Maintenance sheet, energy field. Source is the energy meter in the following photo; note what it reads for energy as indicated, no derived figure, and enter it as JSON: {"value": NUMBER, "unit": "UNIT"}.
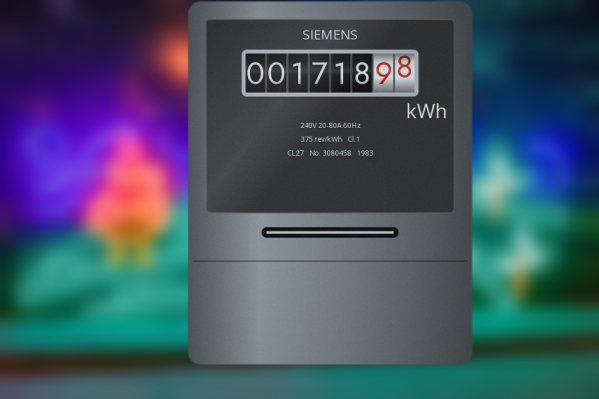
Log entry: {"value": 1718.98, "unit": "kWh"}
